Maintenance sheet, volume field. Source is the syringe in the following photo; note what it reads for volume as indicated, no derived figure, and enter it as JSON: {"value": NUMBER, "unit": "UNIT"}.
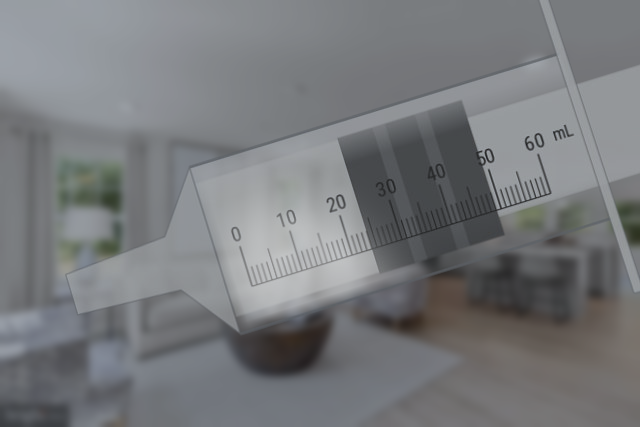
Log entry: {"value": 24, "unit": "mL"}
